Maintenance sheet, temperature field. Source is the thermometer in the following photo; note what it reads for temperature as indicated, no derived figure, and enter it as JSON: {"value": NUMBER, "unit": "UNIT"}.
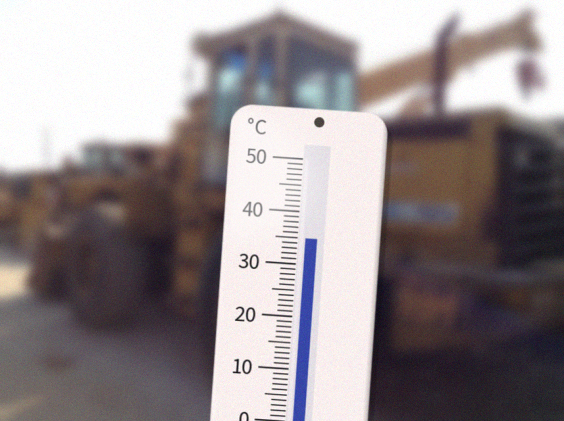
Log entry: {"value": 35, "unit": "°C"}
